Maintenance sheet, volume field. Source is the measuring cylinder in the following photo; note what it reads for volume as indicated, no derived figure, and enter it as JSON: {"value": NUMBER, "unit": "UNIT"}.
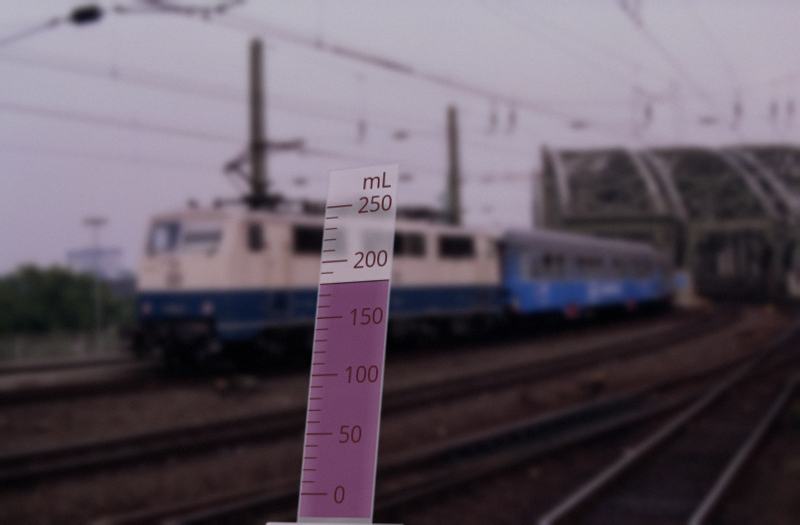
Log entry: {"value": 180, "unit": "mL"}
